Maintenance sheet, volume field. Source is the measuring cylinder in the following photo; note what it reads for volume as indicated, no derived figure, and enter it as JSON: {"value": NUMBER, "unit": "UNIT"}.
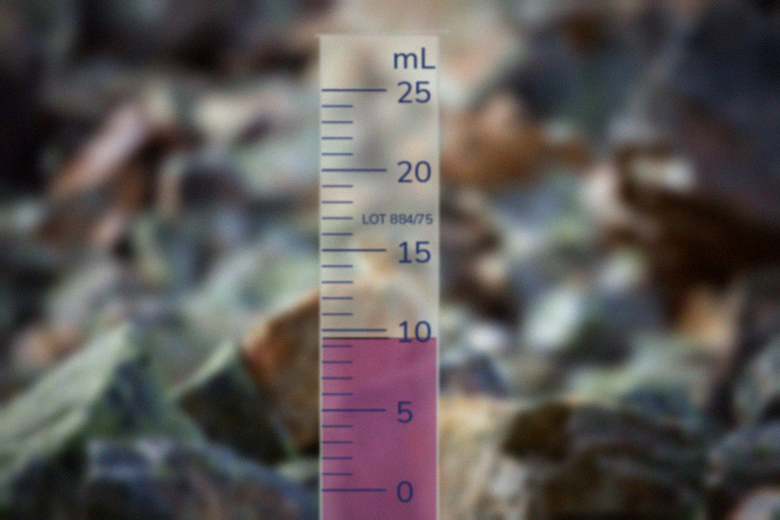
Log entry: {"value": 9.5, "unit": "mL"}
